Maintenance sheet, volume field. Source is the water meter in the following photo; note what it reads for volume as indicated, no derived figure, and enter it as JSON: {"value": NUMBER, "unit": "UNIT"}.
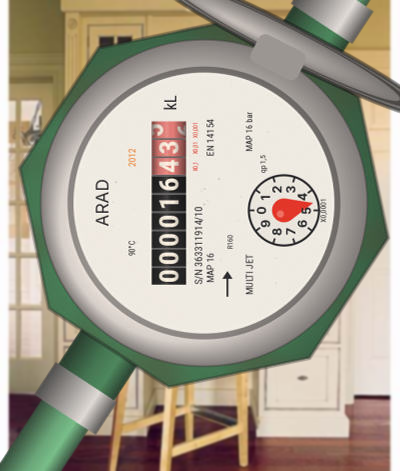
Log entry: {"value": 16.4354, "unit": "kL"}
